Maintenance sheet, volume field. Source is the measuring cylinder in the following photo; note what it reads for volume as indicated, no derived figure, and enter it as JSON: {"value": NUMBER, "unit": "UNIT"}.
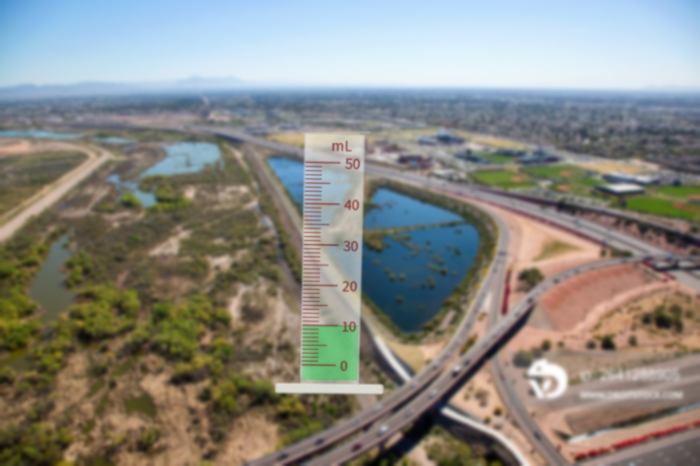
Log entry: {"value": 10, "unit": "mL"}
